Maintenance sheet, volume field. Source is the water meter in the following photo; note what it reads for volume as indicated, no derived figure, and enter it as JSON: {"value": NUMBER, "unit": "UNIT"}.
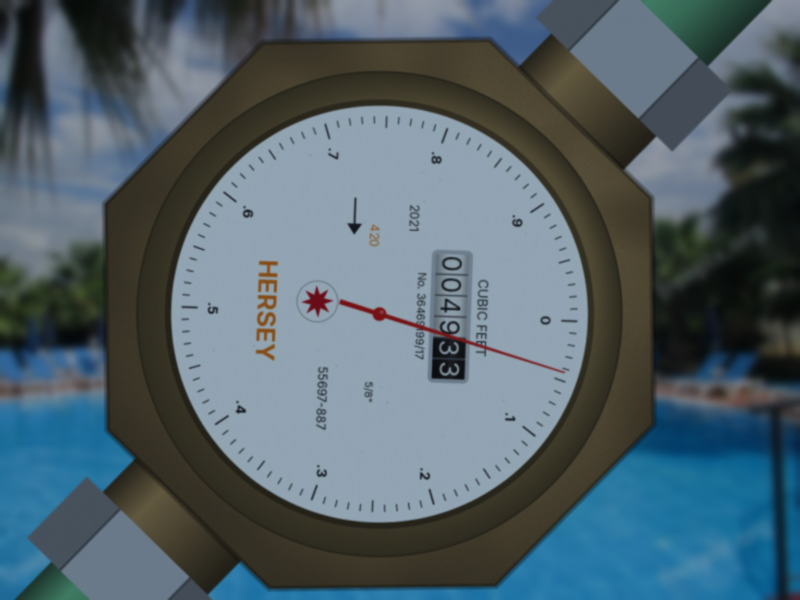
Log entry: {"value": 4933.04, "unit": "ft³"}
